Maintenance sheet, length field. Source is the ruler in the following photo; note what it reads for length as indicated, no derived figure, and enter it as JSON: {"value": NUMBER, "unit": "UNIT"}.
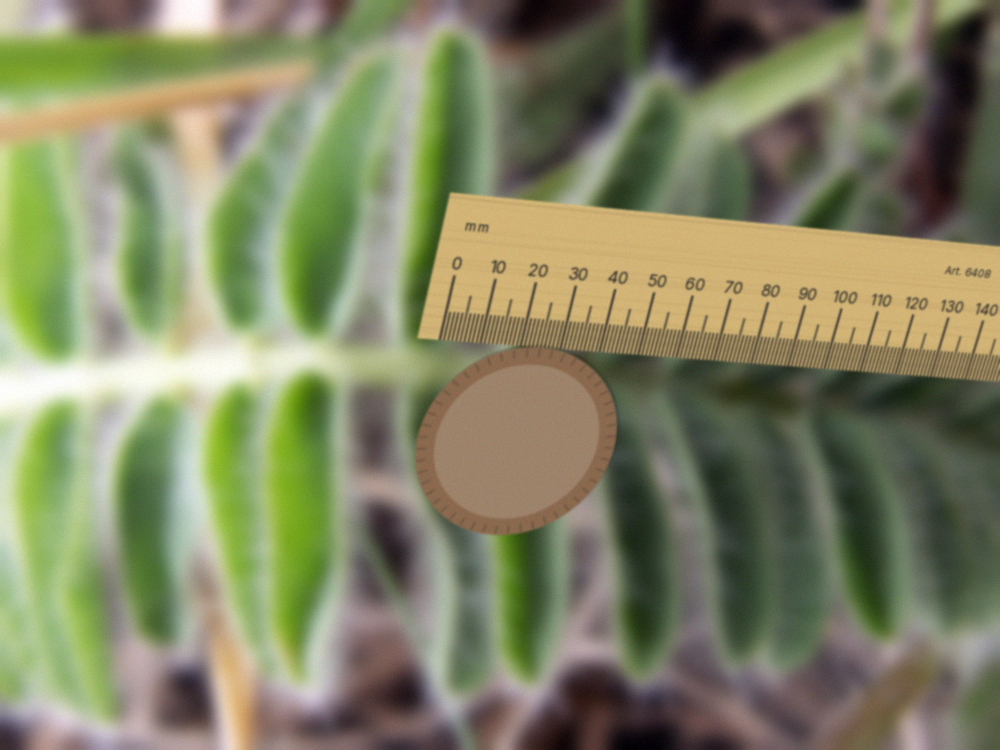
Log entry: {"value": 50, "unit": "mm"}
